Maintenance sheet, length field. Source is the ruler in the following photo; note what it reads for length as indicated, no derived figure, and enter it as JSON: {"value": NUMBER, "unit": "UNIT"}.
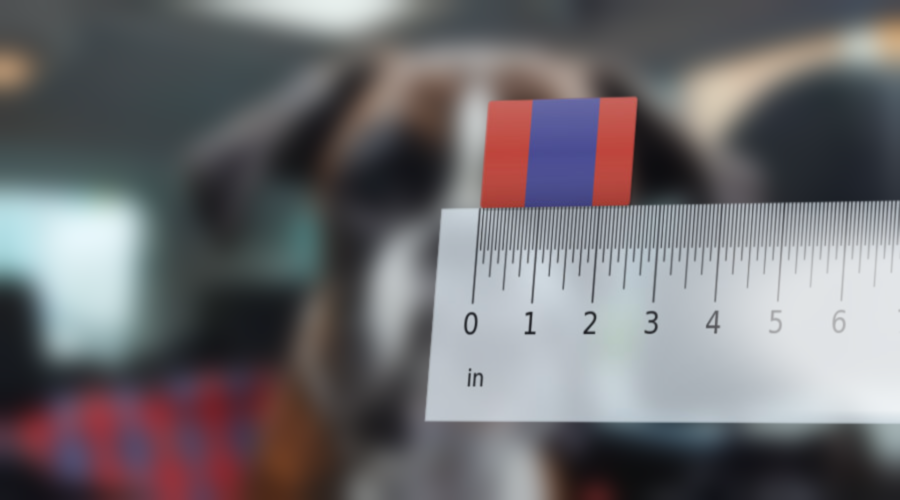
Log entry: {"value": 2.5, "unit": "in"}
